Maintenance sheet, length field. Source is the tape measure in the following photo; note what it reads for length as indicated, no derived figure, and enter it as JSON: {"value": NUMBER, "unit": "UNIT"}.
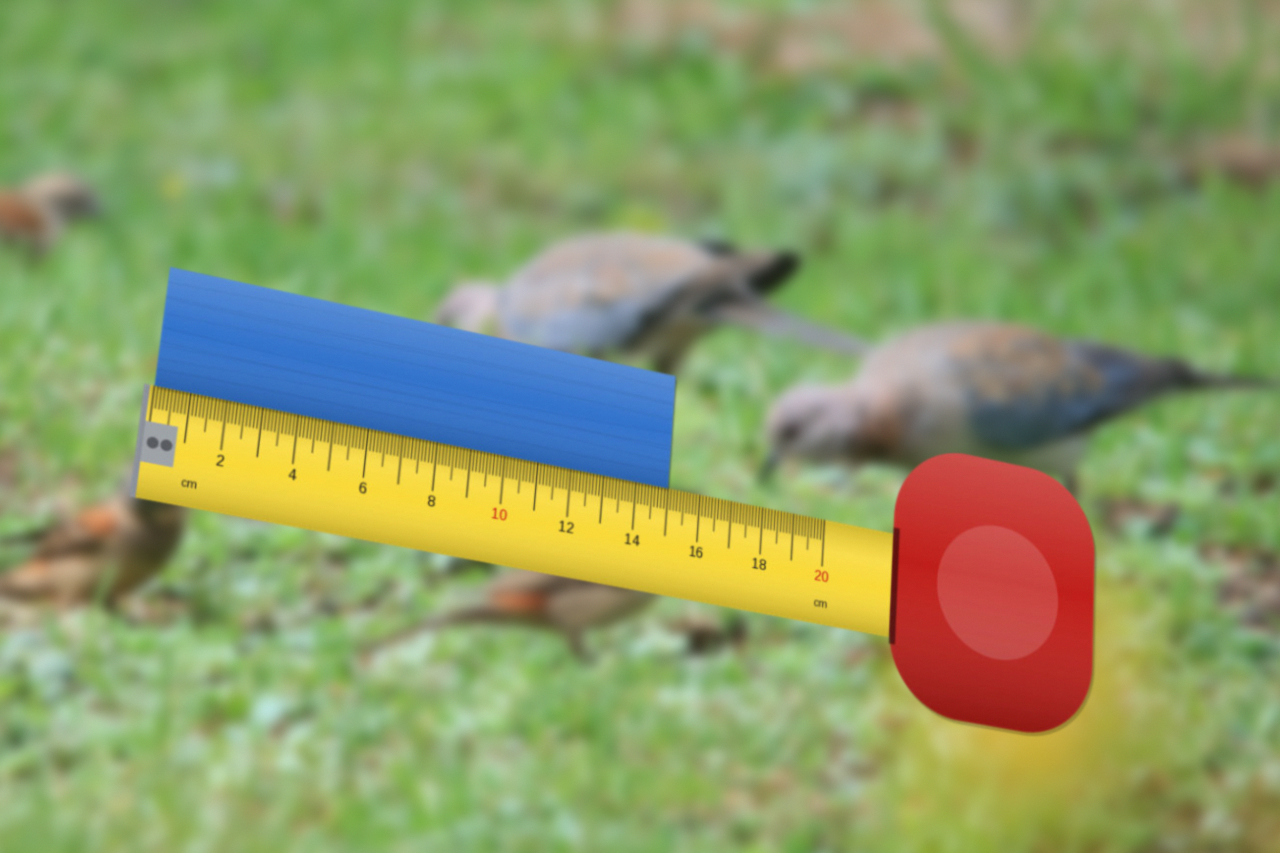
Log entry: {"value": 15, "unit": "cm"}
